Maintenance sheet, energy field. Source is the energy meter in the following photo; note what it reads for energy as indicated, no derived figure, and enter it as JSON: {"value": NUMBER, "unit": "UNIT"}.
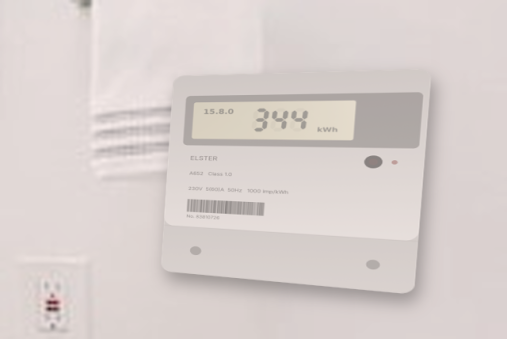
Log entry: {"value": 344, "unit": "kWh"}
